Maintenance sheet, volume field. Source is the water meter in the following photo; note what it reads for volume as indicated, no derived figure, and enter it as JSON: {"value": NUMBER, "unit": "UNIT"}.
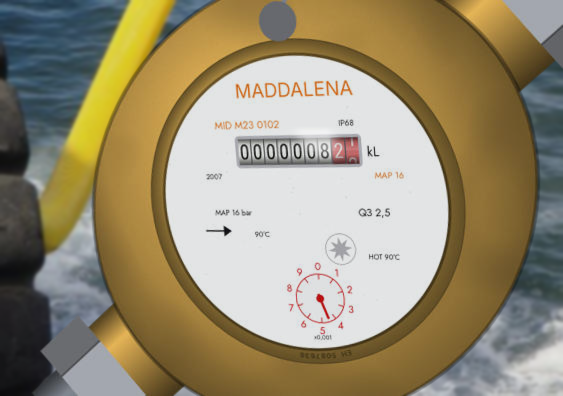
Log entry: {"value": 8.214, "unit": "kL"}
